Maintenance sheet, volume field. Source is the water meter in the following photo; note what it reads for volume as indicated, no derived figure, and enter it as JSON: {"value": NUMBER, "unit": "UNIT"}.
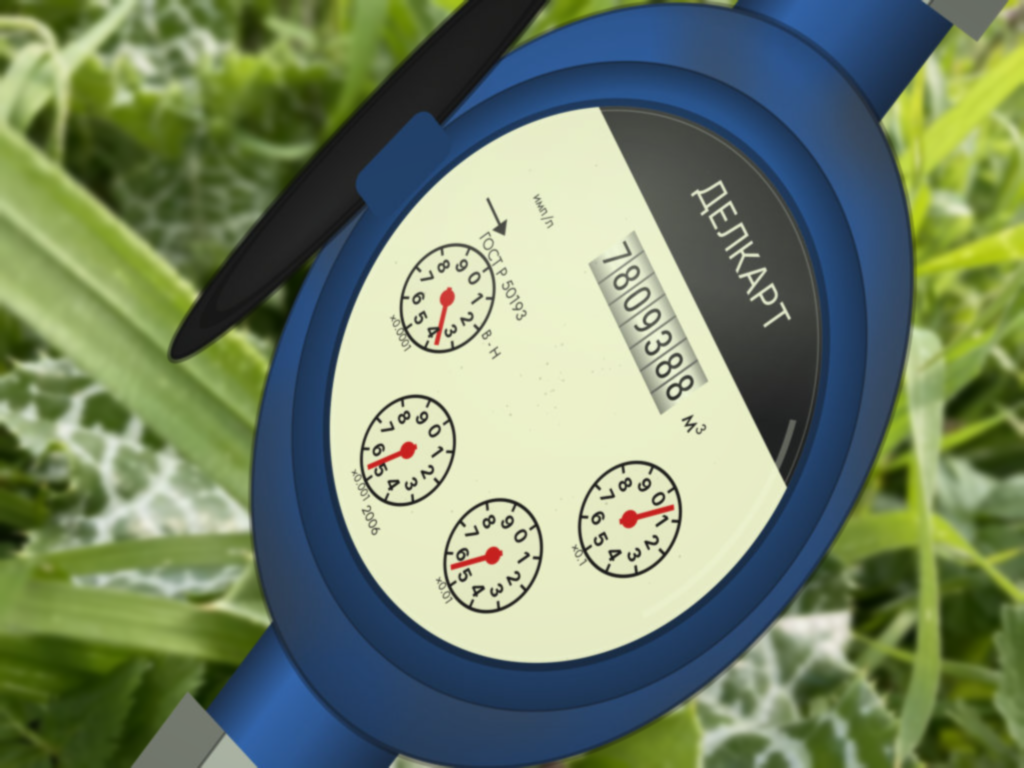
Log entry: {"value": 7809388.0553, "unit": "m³"}
